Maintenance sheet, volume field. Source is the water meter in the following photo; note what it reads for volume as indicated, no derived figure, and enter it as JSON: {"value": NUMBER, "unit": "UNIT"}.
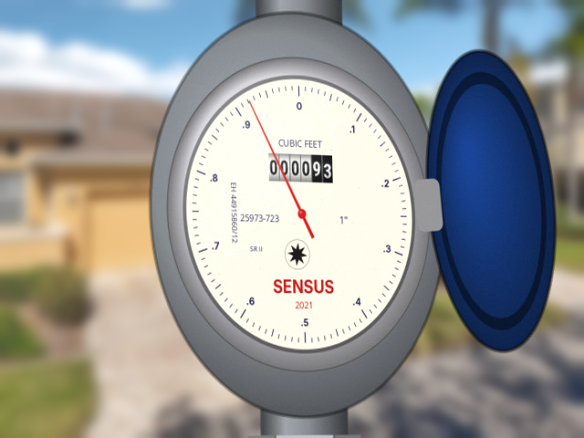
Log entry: {"value": 92.92, "unit": "ft³"}
